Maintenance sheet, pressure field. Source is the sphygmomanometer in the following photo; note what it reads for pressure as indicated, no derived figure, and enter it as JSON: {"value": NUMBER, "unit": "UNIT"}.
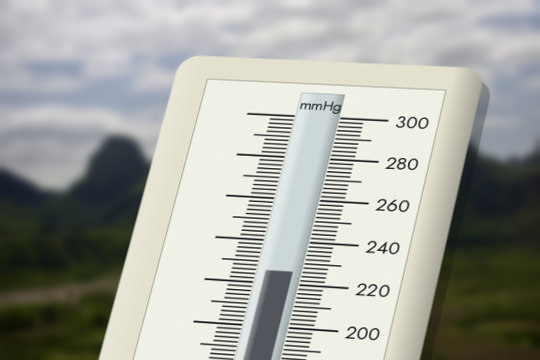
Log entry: {"value": 226, "unit": "mmHg"}
